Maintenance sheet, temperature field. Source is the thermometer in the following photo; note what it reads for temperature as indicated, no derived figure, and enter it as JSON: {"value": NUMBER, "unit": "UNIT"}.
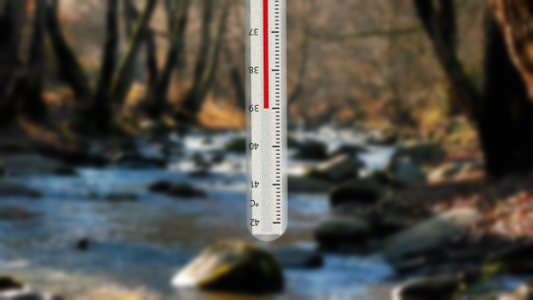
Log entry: {"value": 39, "unit": "°C"}
